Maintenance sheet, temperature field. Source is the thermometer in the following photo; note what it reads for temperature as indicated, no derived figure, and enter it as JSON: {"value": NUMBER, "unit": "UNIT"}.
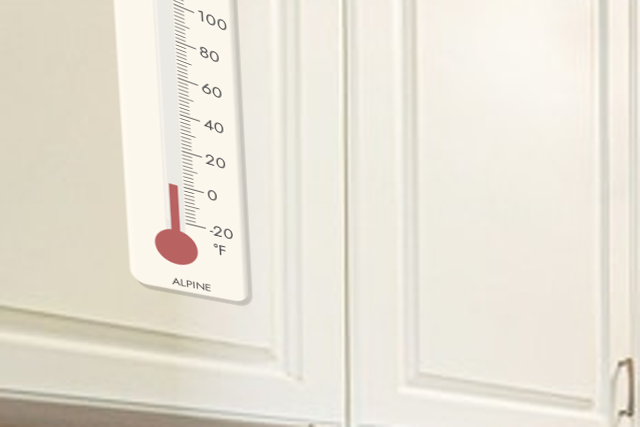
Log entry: {"value": 0, "unit": "°F"}
